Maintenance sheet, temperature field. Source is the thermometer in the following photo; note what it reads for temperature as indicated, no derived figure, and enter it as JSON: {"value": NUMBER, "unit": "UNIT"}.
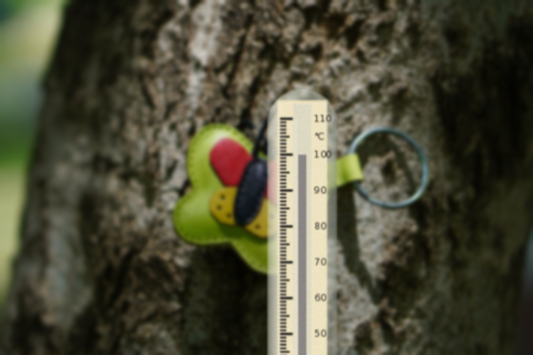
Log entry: {"value": 100, "unit": "°C"}
